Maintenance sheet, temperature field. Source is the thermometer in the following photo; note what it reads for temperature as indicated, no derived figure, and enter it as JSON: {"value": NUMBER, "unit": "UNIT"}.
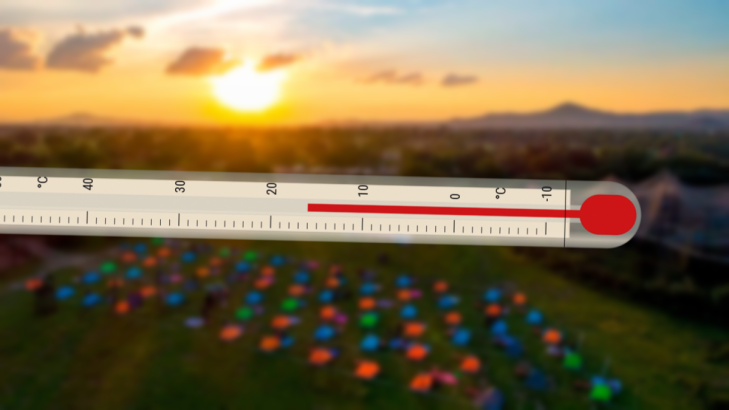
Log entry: {"value": 16, "unit": "°C"}
